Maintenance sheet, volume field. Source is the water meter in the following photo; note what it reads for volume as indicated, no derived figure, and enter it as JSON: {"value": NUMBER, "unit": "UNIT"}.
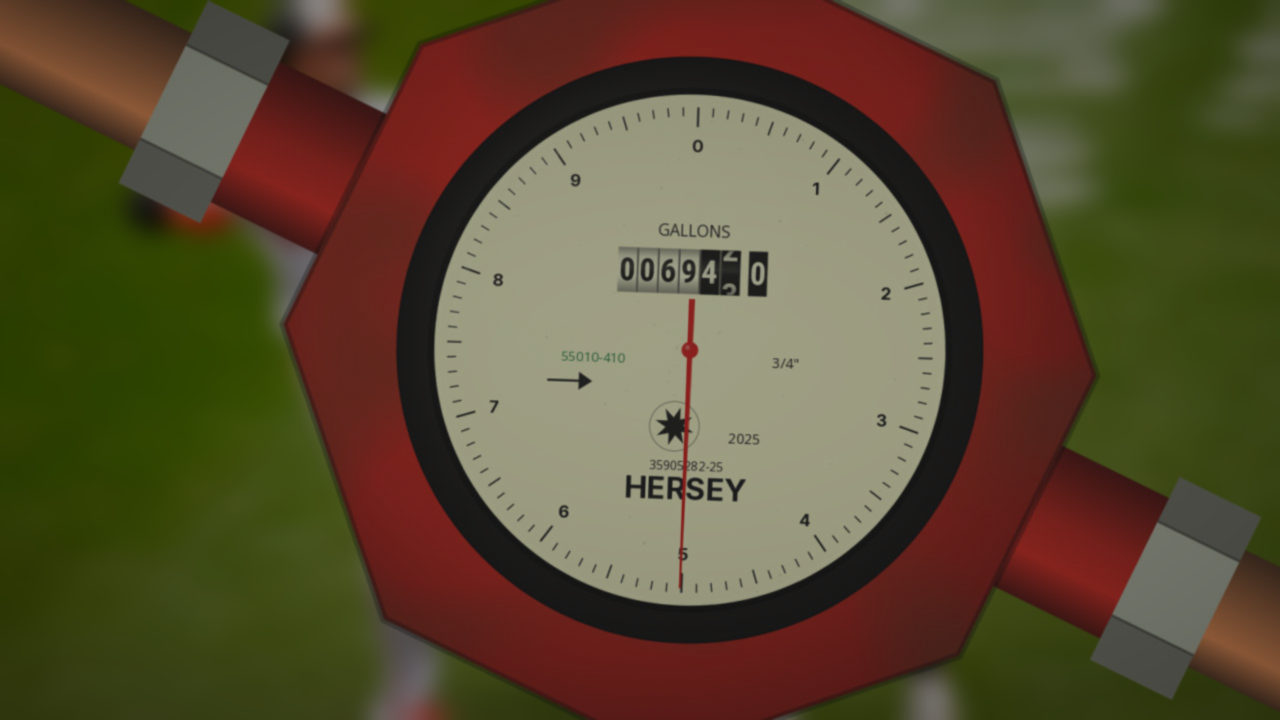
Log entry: {"value": 69425.0, "unit": "gal"}
